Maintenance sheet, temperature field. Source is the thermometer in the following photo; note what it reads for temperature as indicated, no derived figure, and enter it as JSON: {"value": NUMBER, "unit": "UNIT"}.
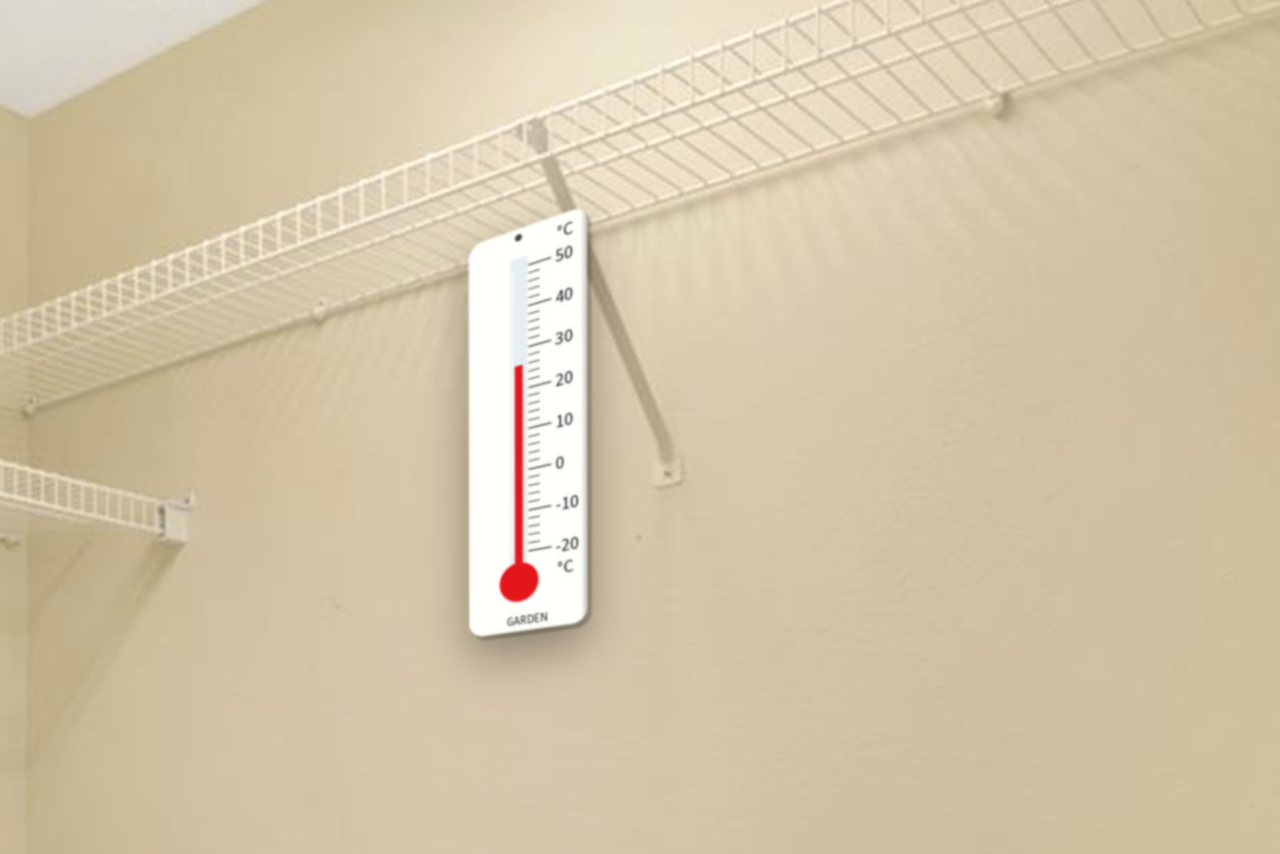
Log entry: {"value": 26, "unit": "°C"}
